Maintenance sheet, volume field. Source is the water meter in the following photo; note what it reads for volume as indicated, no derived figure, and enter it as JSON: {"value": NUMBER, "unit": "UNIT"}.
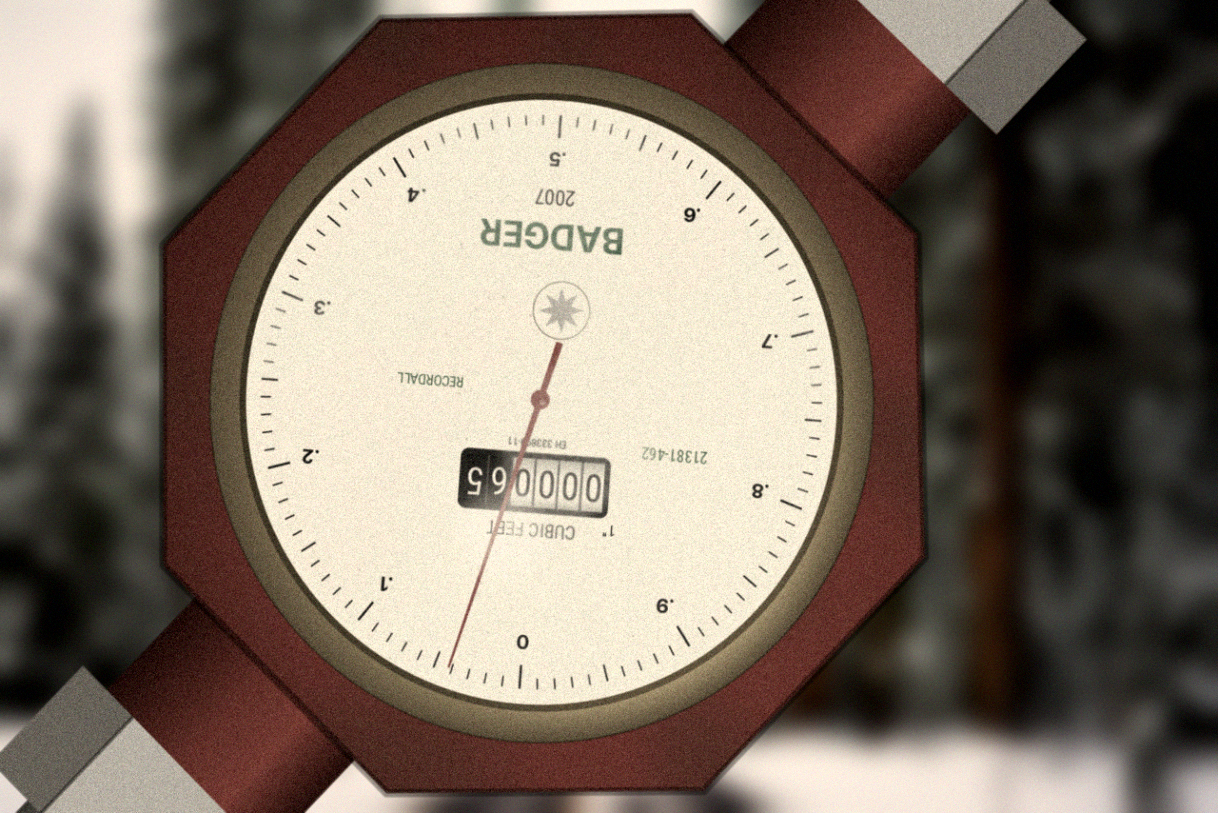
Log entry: {"value": 65.04, "unit": "ft³"}
